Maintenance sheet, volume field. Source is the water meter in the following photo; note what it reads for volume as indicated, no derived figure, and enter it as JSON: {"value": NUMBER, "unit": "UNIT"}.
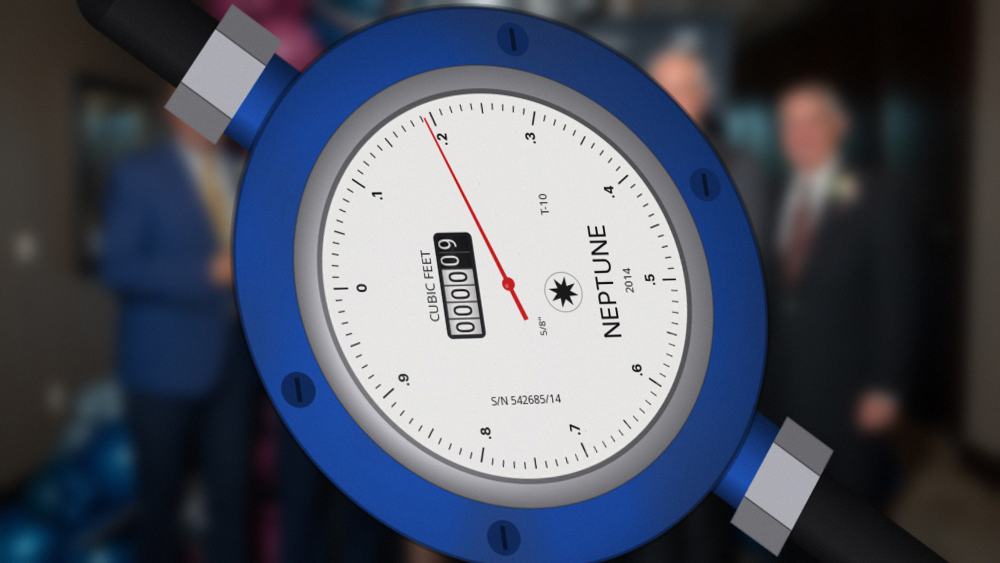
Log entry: {"value": 9.19, "unit": "ft³"}
